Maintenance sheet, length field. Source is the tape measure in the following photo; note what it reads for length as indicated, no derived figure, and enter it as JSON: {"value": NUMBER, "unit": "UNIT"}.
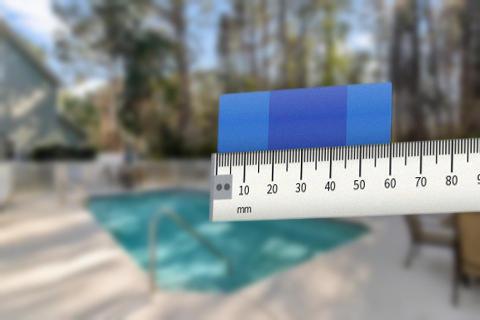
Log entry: {"value": 60, "unit": "mm"}
